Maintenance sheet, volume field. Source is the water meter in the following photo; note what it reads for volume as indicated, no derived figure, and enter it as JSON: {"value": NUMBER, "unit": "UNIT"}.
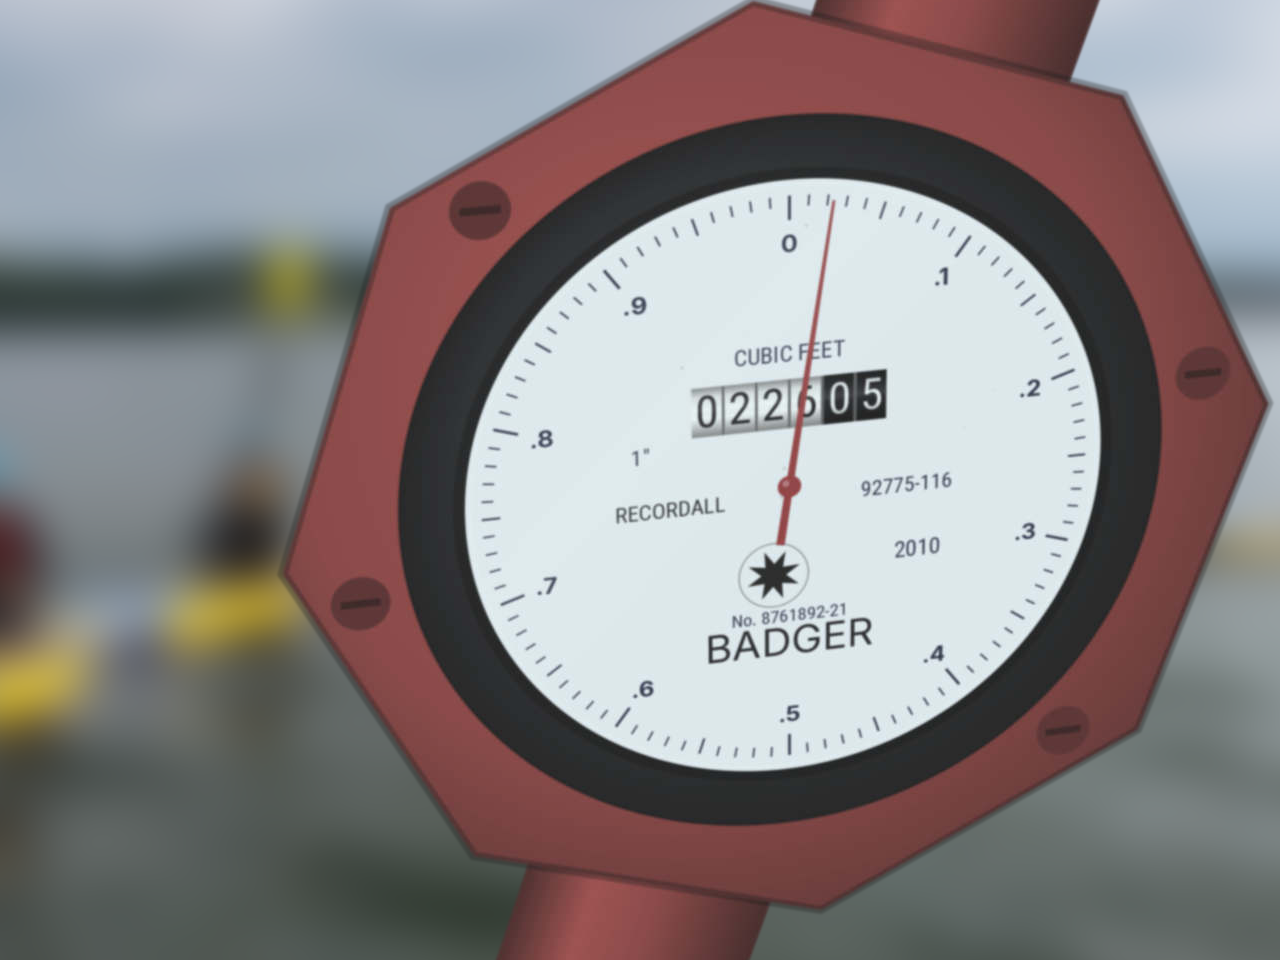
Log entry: {"value": 22605.02, "unit": "ft³"}
